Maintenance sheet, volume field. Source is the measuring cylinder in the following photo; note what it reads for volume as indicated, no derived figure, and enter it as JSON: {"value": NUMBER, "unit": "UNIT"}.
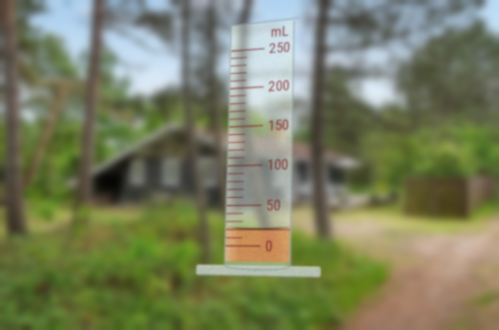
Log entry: {"value": 20, "unit": "mL"}
